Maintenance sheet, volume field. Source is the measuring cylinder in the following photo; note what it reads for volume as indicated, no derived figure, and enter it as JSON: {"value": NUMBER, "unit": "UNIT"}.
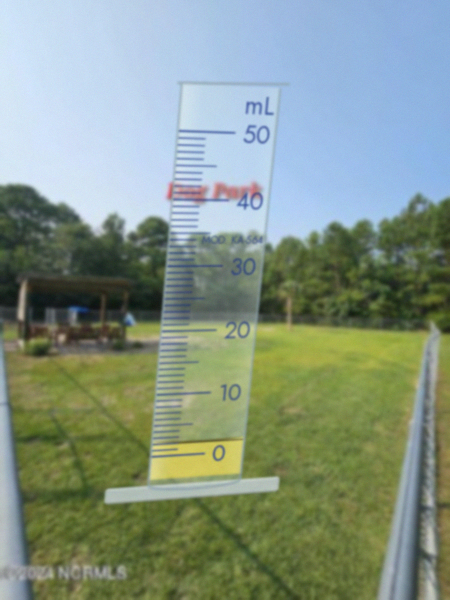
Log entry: {"value": 2, "unit": "mL"}
